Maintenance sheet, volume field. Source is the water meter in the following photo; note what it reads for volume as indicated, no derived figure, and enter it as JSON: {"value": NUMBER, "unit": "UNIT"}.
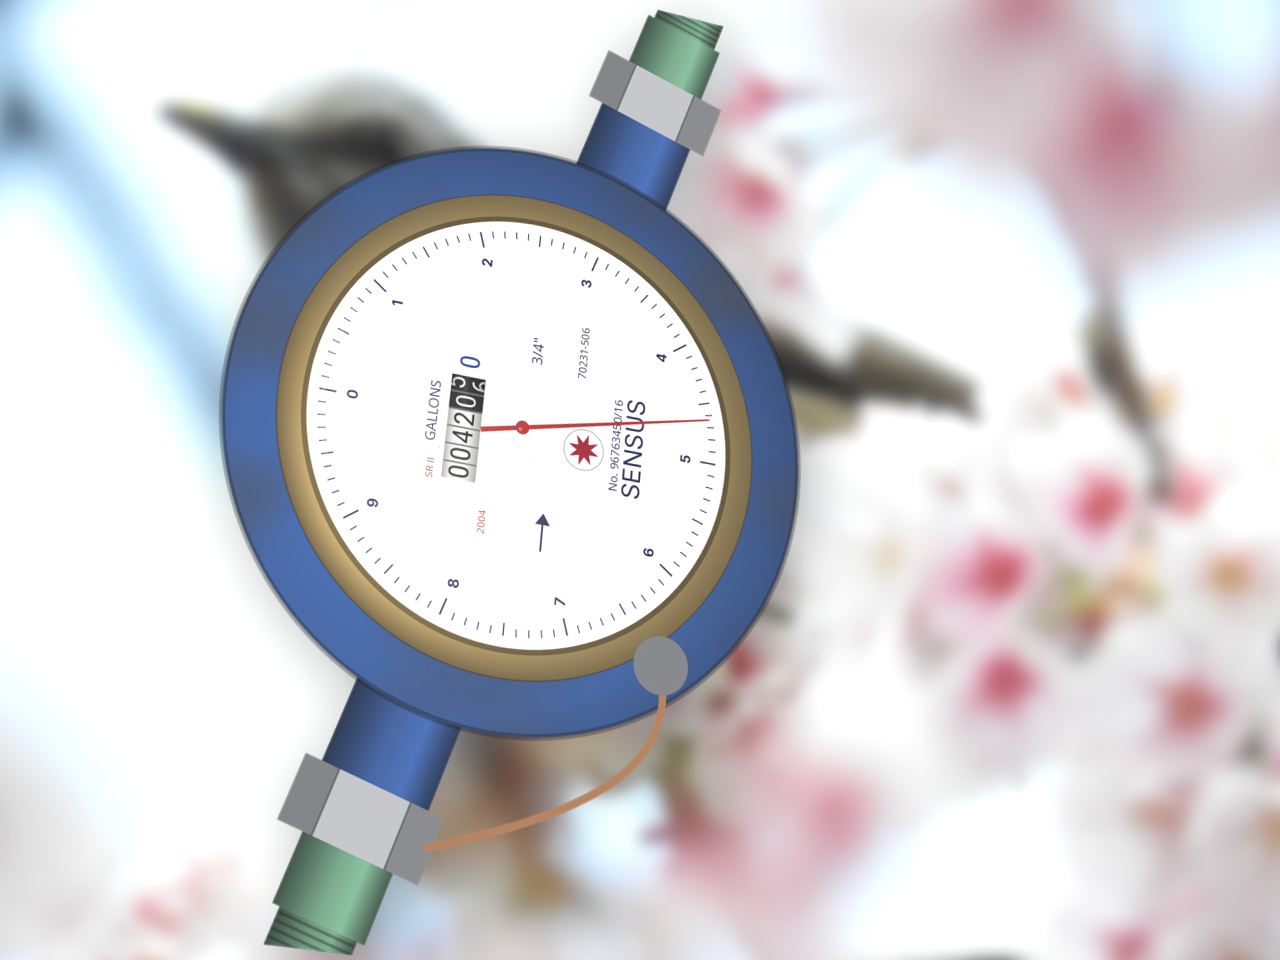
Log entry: {"value": 42054.6, "unit": "gal"}
